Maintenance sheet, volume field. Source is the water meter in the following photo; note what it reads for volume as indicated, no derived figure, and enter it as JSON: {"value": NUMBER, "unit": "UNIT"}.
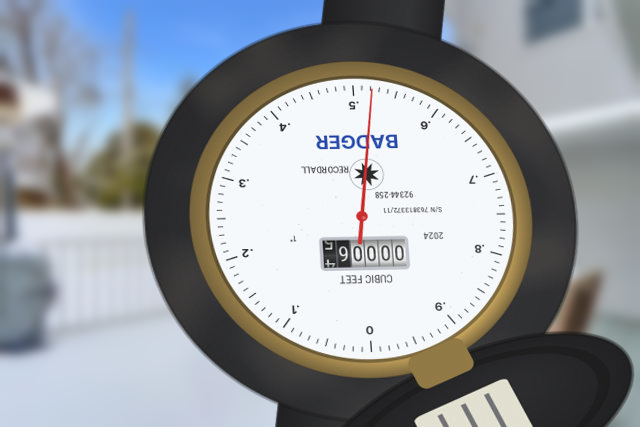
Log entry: {"value": 64.52, "unit": "ft³"}
